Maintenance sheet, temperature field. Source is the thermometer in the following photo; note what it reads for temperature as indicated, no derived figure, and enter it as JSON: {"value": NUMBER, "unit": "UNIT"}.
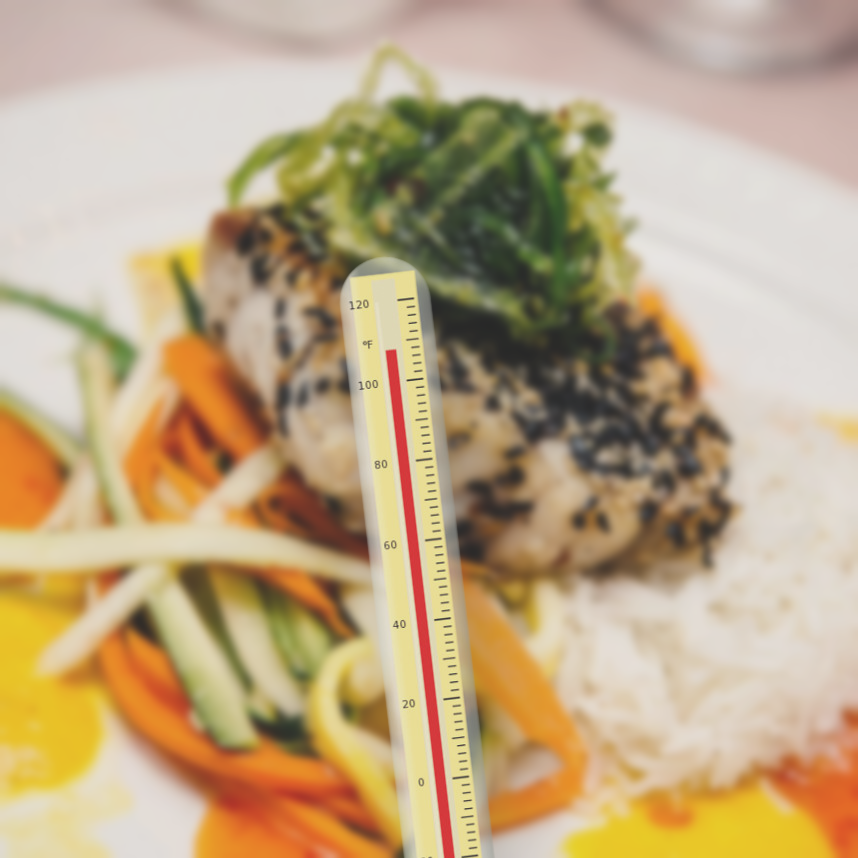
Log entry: {"value": 108, "unit": "°F"}
